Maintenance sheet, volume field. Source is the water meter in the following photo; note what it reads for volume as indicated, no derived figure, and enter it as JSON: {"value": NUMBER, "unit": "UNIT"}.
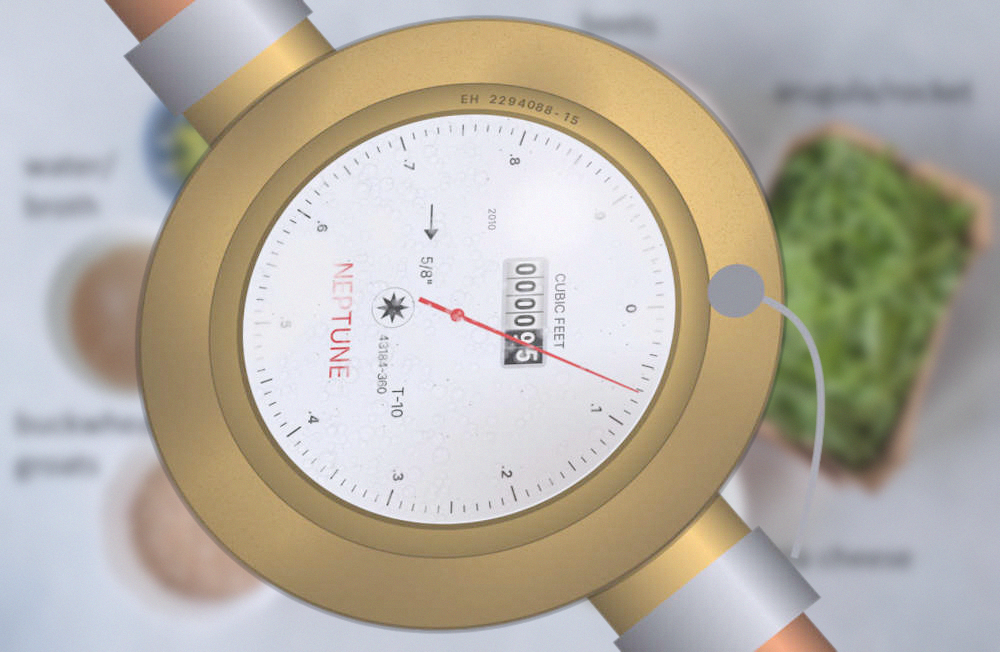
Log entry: {"value": 95.07, "unit": "ft³"}
